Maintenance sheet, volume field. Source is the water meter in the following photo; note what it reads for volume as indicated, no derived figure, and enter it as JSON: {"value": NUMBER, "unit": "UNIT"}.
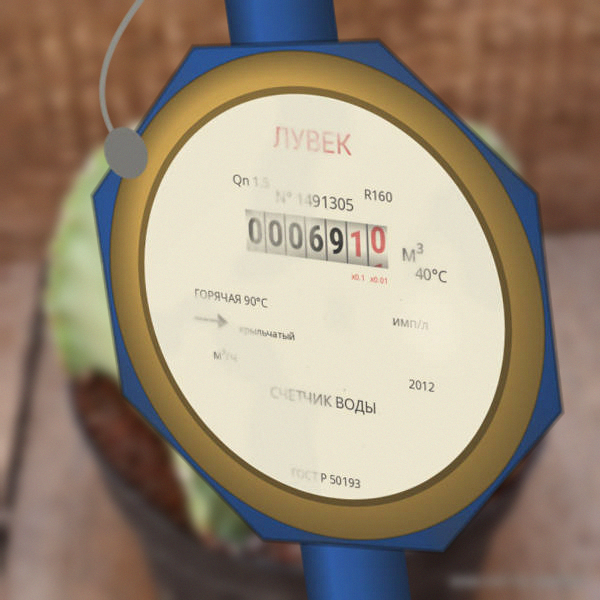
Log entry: {"value": 69.10, "unit": "m³"}
